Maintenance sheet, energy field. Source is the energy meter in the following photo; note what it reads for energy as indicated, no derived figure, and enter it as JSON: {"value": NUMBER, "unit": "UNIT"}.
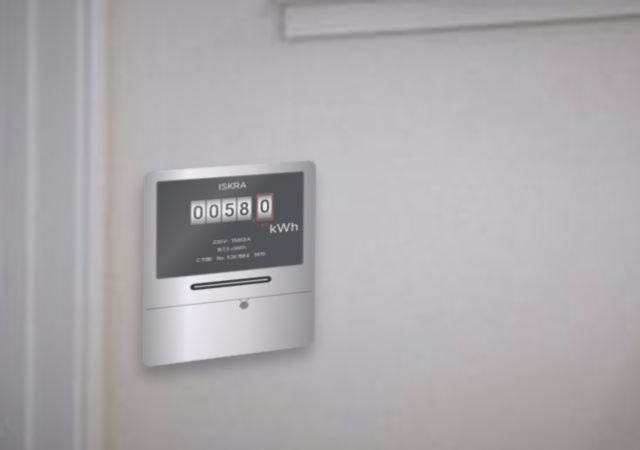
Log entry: {"value": 58.0, "unit": "kWh"}
